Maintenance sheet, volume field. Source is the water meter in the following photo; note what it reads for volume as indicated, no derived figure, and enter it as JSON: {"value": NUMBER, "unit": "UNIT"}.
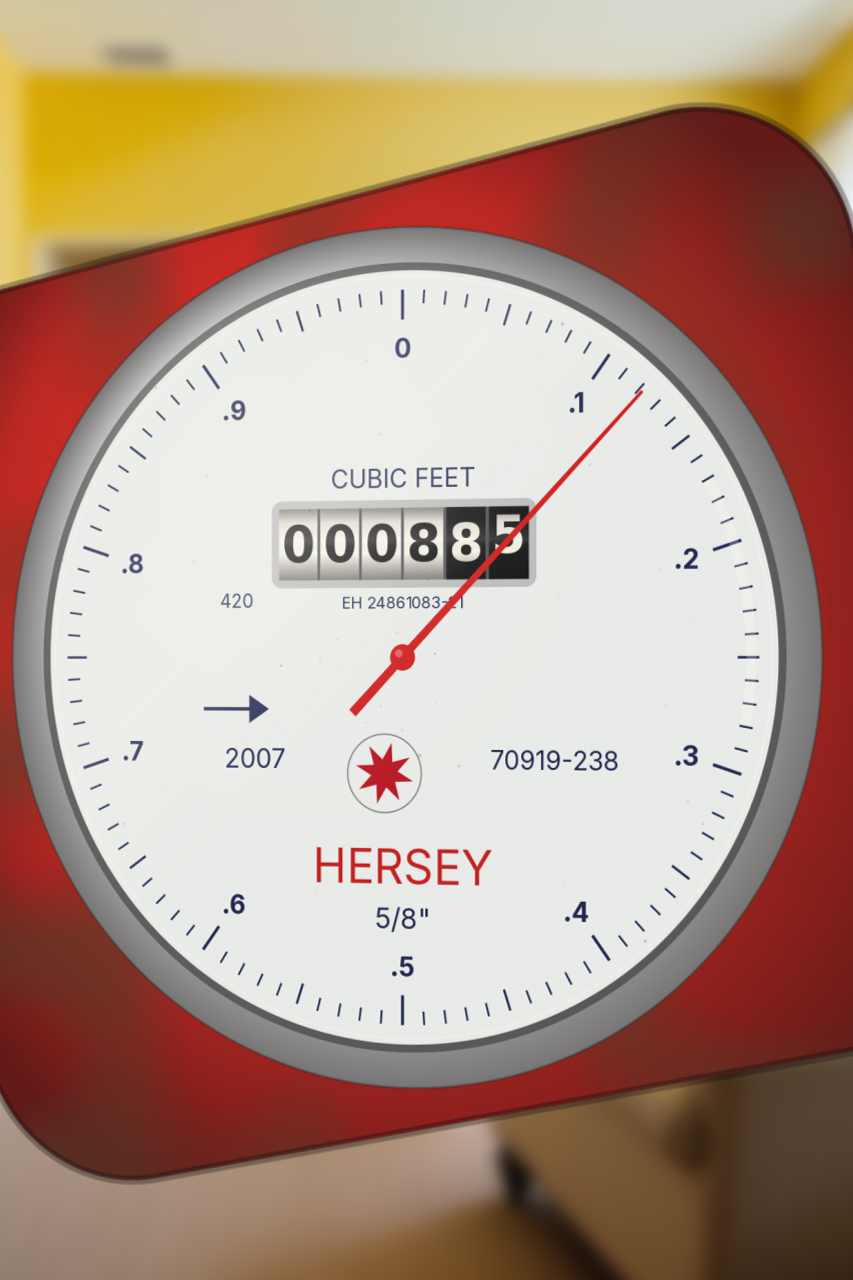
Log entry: {"value": 885.12, "unit": "ft³"}
